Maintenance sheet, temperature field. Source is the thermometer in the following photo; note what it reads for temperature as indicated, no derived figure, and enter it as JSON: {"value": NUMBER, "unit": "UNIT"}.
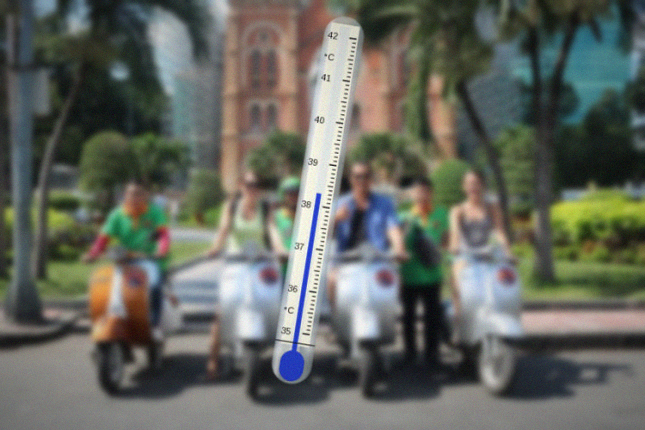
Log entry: {"value": 38.3, "unit": "°C"}
